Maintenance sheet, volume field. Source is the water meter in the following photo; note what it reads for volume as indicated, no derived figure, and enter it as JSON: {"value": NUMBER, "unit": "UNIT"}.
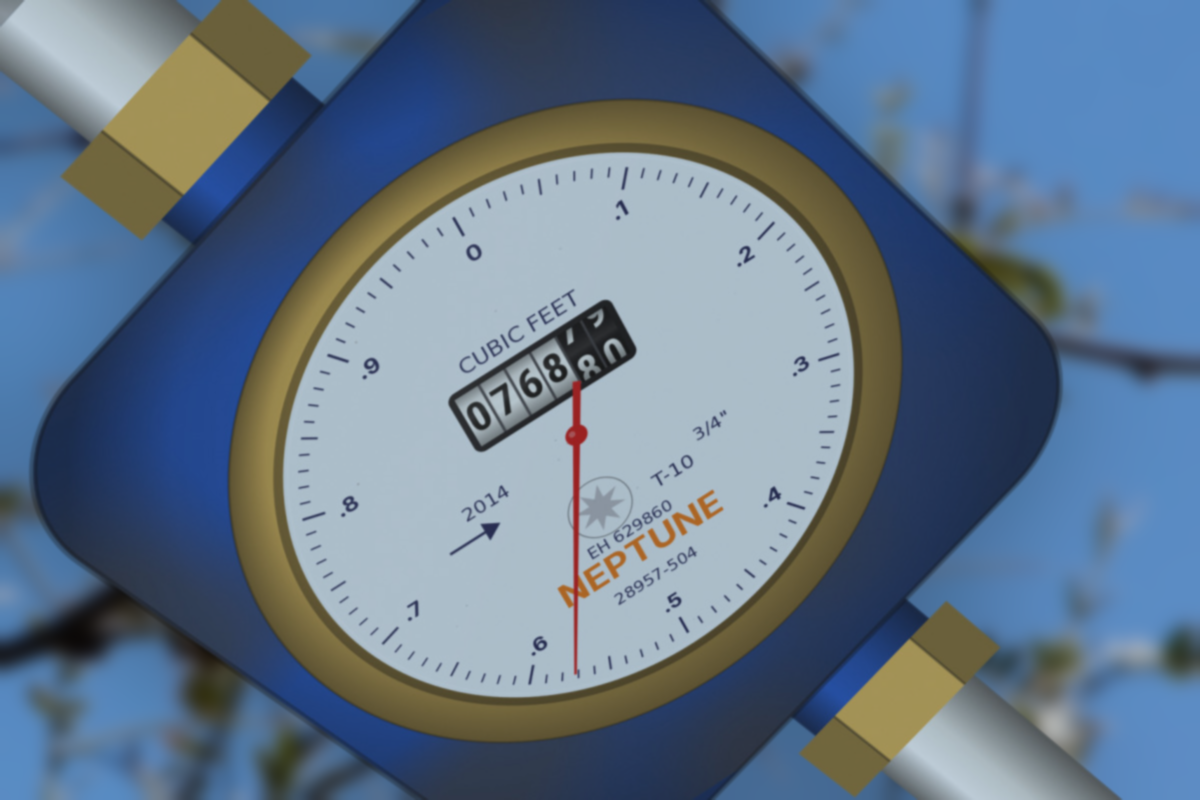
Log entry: {"value": 76879.57, "unit": "ft³"}
